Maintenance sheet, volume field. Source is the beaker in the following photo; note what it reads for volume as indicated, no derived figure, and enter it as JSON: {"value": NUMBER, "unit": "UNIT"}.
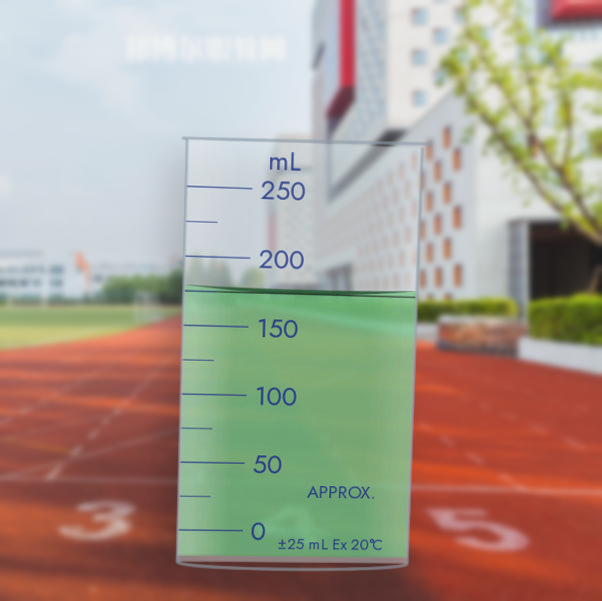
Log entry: {"value": 175, "unit": "mL"}
